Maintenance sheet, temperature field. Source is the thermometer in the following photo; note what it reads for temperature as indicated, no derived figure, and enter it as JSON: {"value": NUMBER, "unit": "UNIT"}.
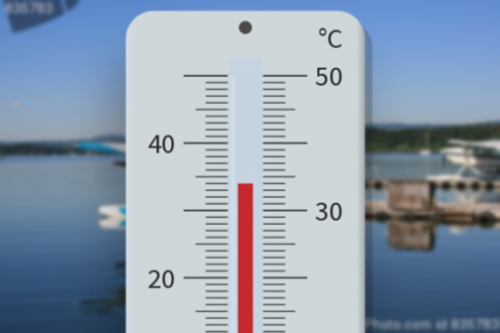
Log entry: {"value": 34, "unit": "°C"}
